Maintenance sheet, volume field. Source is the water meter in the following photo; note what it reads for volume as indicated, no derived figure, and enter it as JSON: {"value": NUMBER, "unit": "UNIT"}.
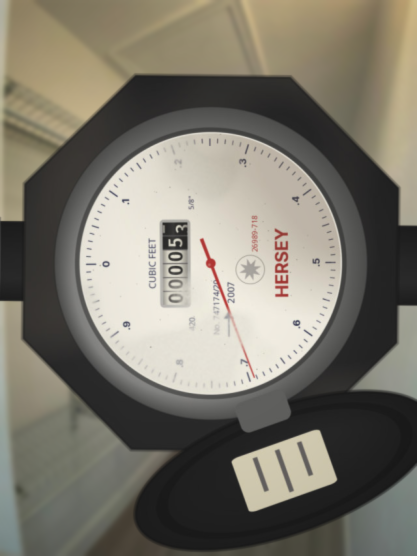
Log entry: {"value": 52.69, "unit": "ft³"}
